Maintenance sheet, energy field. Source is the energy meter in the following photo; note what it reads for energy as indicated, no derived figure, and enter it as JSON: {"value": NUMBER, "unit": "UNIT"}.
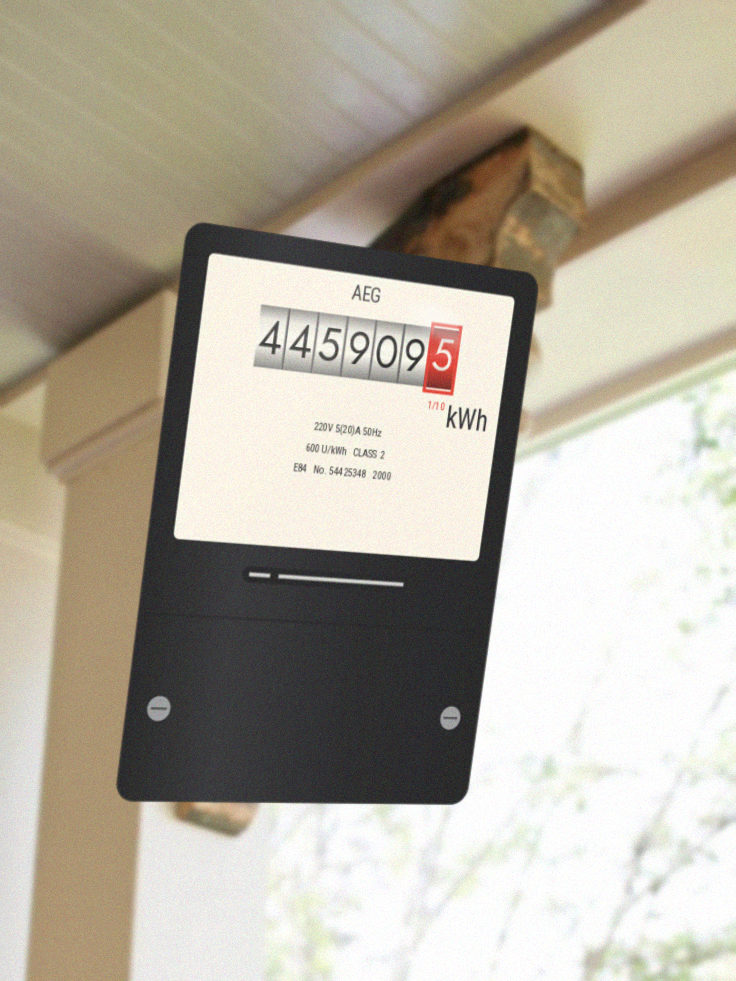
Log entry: {"value": 445909.5, "unit": "kWh"}
